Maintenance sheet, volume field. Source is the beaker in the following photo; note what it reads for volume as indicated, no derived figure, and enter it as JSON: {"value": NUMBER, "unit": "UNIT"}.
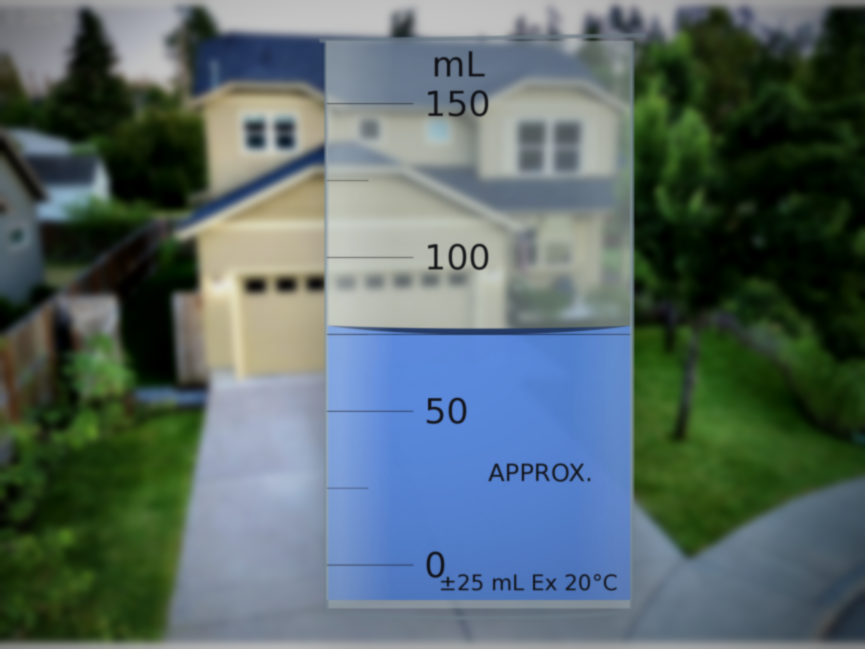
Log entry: {"value": 75, "unit": "mL"}
